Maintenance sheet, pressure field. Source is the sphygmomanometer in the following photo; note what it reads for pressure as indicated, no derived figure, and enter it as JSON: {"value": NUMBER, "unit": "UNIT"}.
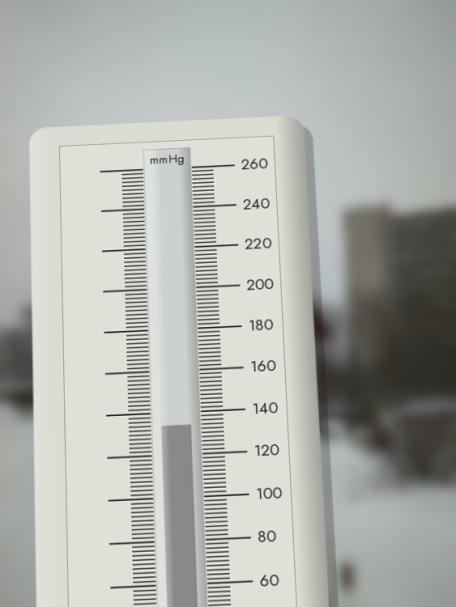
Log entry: {"value": 134, "unit": "mmHg"}
